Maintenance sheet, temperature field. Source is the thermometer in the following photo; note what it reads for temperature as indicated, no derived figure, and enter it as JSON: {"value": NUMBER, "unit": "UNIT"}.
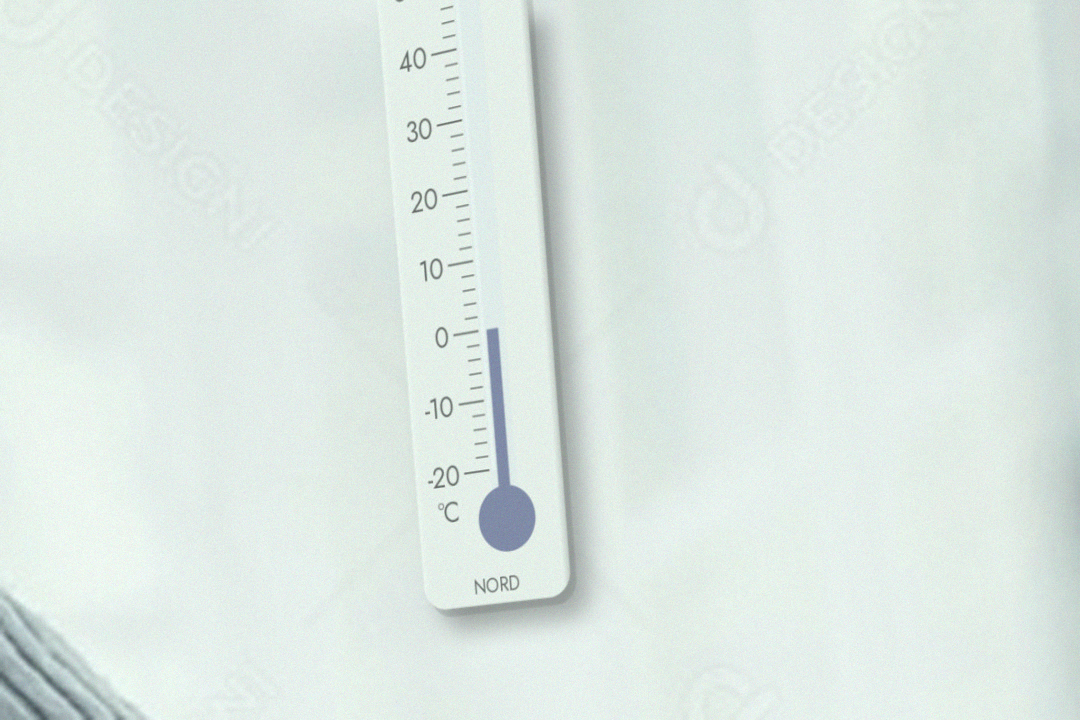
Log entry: {"value": 0, "unit": "°C"}
